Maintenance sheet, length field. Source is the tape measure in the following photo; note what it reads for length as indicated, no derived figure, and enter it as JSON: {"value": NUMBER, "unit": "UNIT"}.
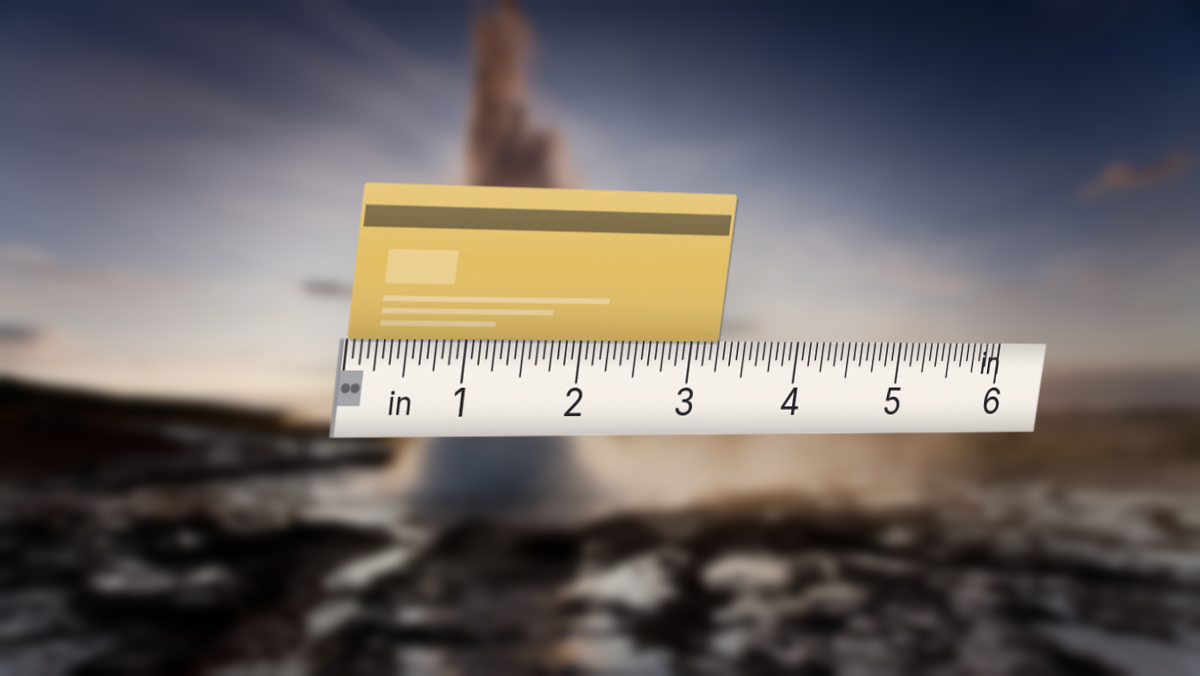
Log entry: {"value": 3.25, "unit": "in"}
